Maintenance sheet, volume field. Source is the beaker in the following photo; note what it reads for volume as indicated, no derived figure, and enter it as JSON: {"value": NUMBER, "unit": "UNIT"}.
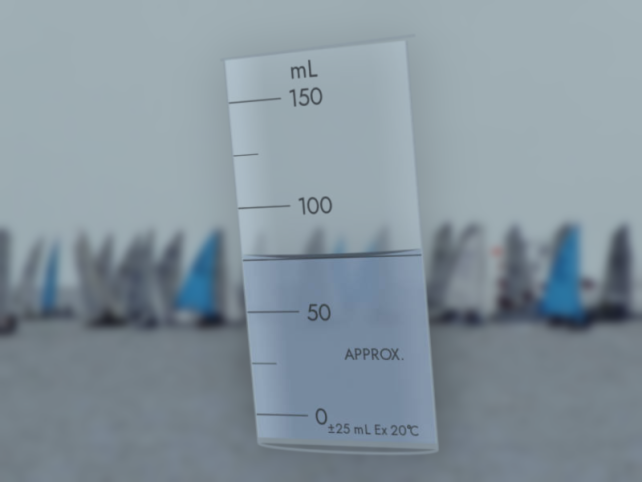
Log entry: {"value": 75, "unit": "mL"}
